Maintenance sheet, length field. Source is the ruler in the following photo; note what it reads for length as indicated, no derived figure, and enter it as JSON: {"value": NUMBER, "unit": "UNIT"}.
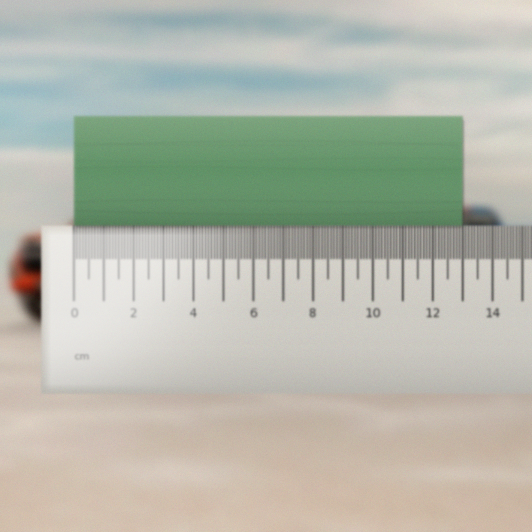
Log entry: {"value": 13, "unit": "cm"}
